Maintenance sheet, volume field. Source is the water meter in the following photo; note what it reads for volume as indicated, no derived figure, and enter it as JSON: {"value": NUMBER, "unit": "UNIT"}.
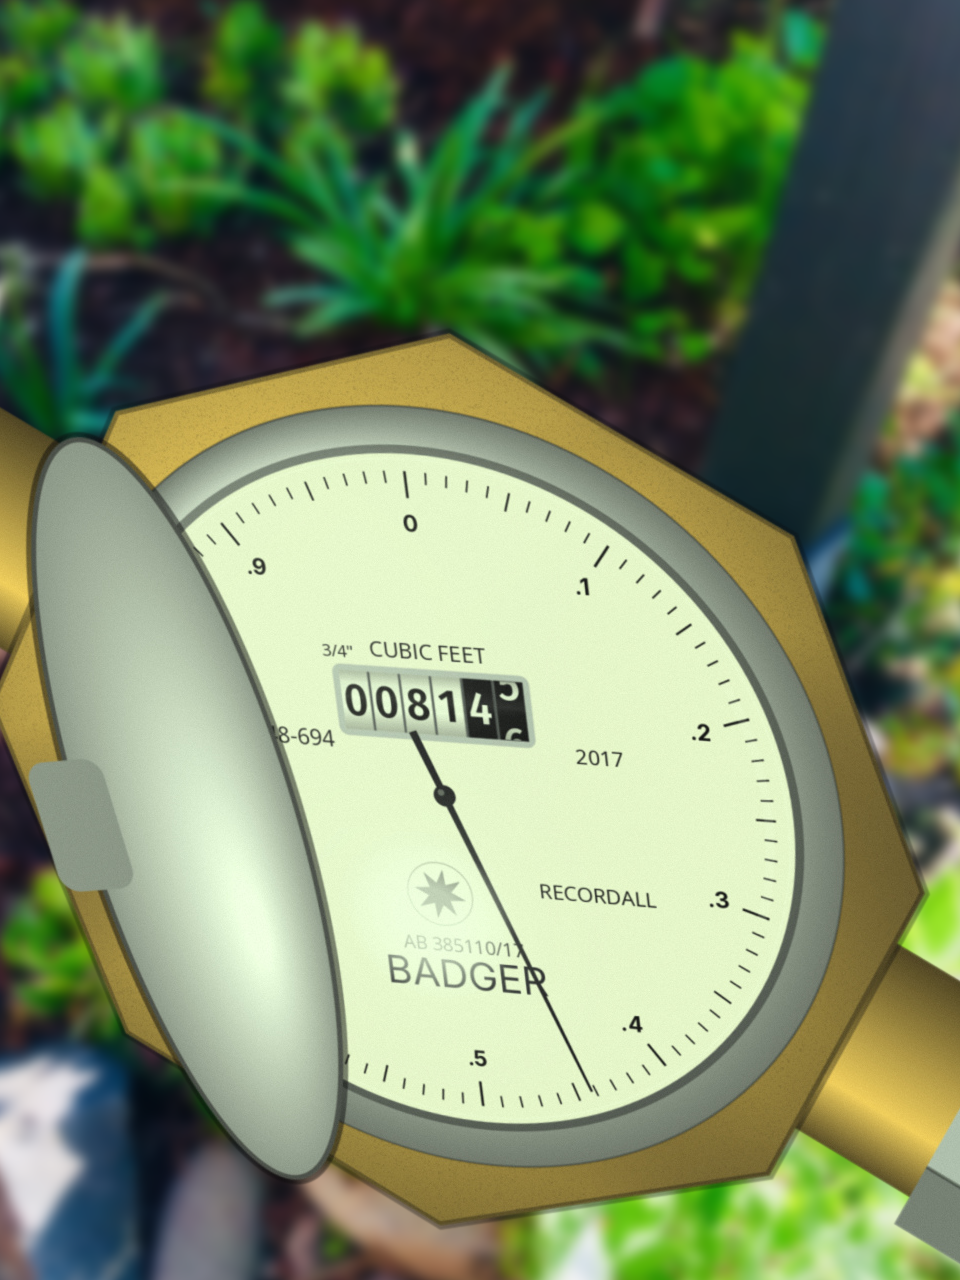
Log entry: {"value": 8145.44, "unit": "ft³"}
